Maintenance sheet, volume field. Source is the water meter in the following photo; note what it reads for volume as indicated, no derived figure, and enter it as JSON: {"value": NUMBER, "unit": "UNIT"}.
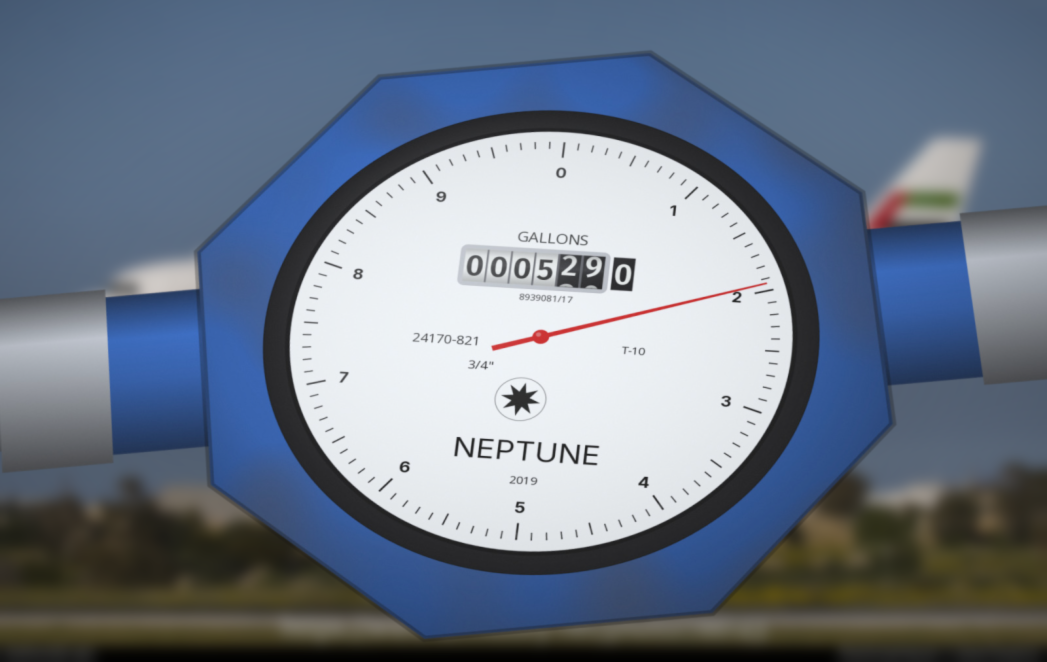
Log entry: {"value": 5291.9, "unit": "gal"}
